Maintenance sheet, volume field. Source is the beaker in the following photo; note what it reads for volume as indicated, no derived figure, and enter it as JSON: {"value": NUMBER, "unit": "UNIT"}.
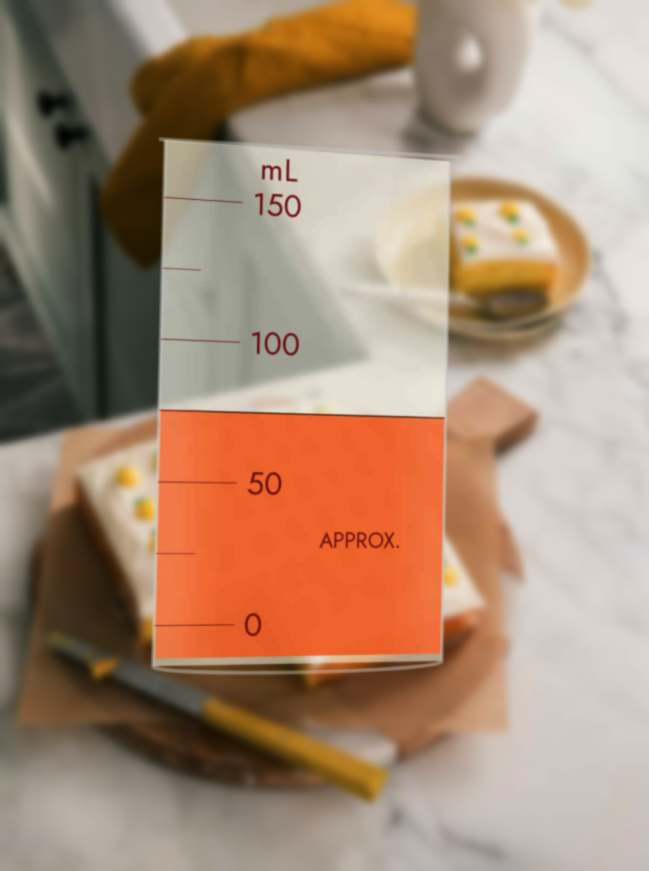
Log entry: {"value": 75, "unit": "mL"}
